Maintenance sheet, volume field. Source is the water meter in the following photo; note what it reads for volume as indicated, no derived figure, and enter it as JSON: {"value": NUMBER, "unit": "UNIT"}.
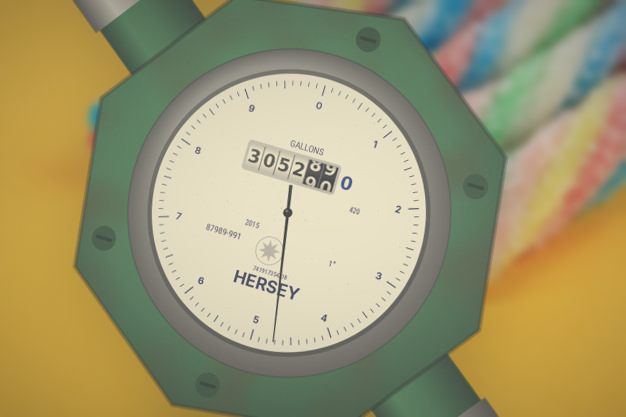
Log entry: {"value": 3052894.7, "unit": "gal"}
